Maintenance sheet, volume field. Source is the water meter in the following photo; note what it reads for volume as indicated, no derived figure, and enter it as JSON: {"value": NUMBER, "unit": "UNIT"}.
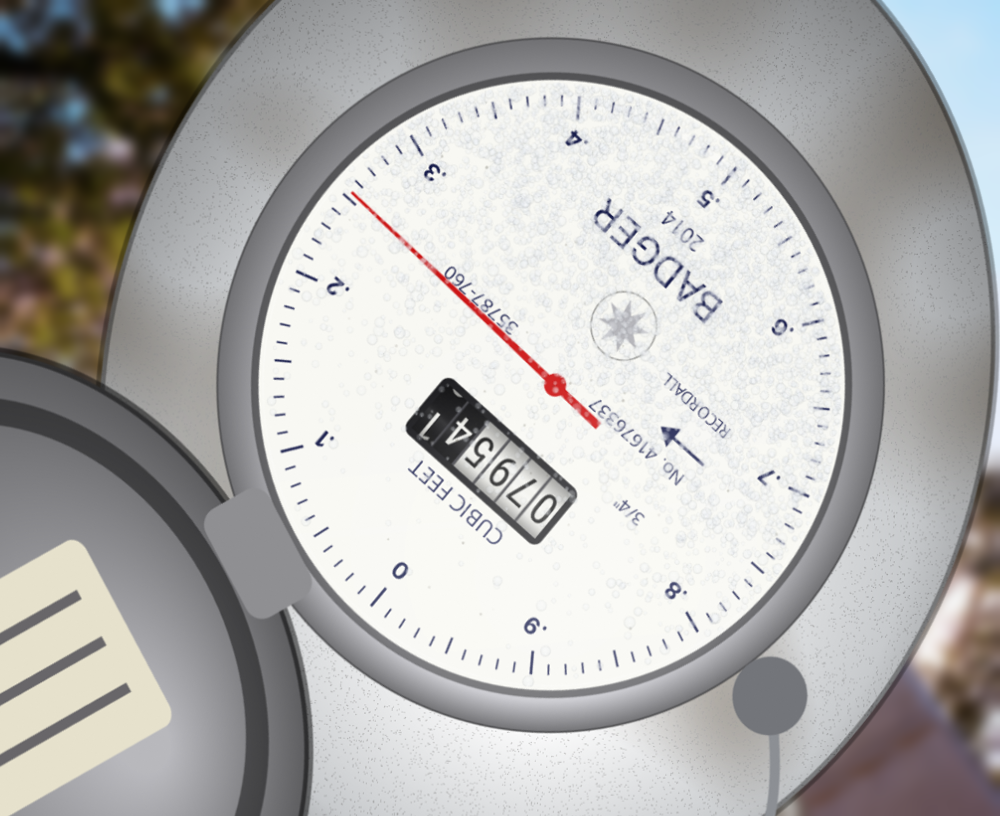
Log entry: {"value": 79541.25, "unit": "ft³"}
